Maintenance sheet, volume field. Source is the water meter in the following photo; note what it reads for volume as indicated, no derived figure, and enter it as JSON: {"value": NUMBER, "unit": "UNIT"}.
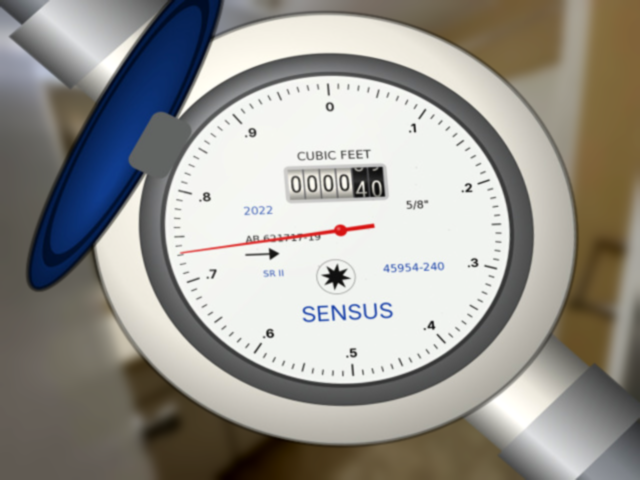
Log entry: {"value": 39.73, "unit": "ft³"}
